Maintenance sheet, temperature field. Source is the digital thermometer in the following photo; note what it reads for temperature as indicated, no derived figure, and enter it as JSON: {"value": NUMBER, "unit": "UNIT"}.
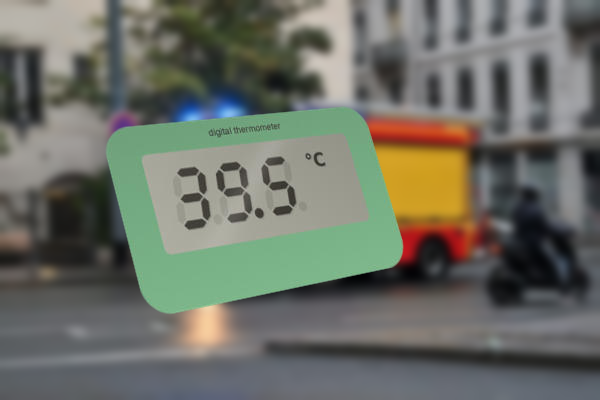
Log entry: {"value": 39.5, "unit": "°C"}
